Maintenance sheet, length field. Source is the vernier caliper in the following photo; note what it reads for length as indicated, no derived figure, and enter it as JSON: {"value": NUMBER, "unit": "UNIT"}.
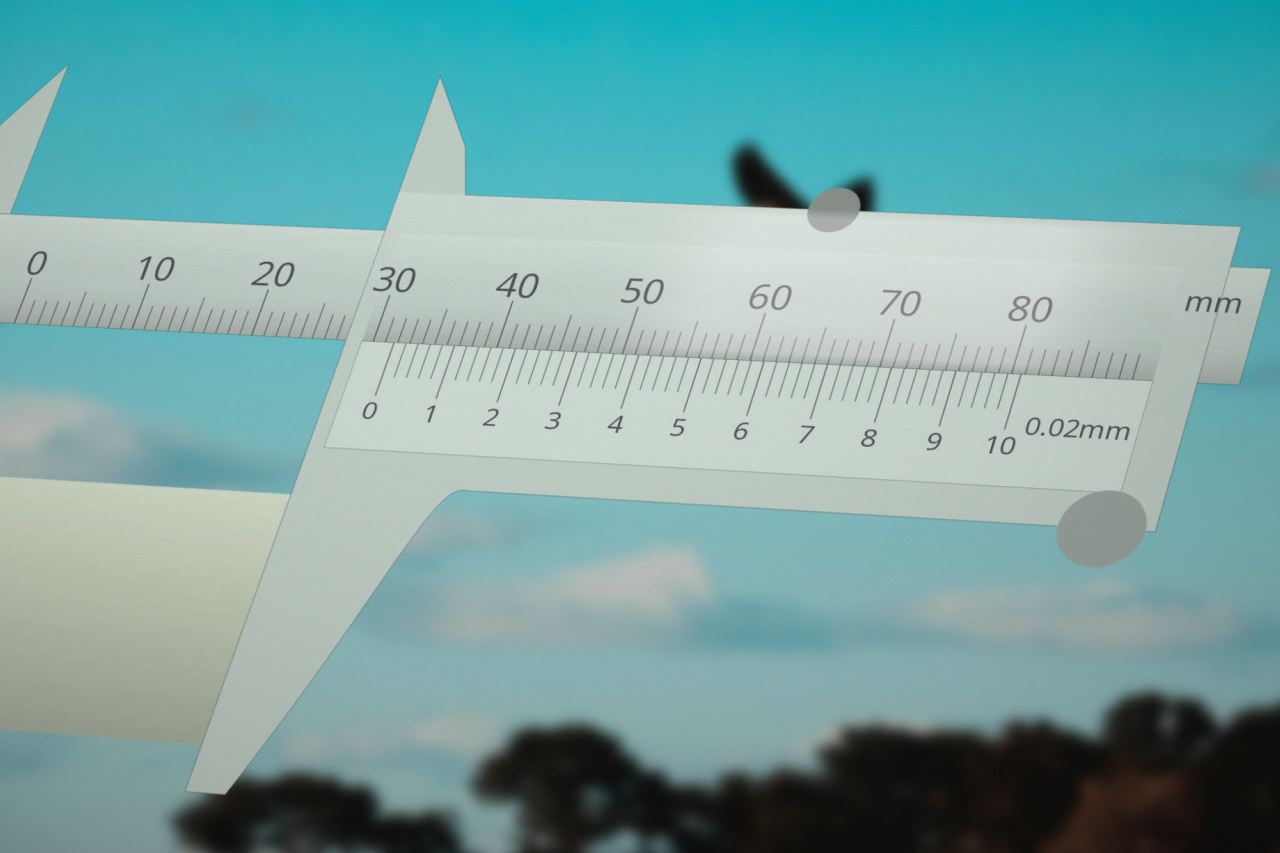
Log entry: {"value": 31.7, "unit": "mm"}
